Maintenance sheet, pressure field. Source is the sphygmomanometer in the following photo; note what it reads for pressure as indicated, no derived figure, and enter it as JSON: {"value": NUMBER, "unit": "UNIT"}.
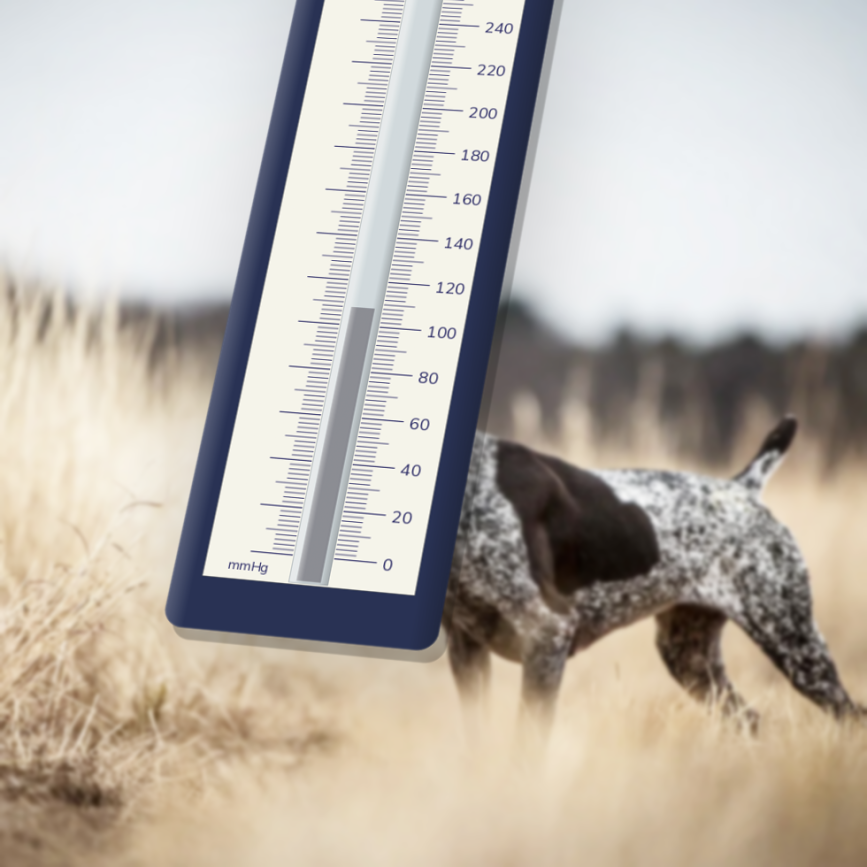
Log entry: {"value": 108, "unit": "mmHg"}
